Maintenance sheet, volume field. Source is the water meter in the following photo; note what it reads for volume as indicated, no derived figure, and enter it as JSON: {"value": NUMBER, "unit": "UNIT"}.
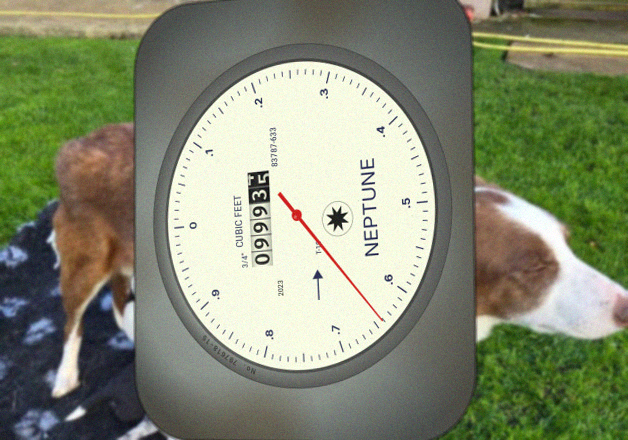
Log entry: {"value": 99934.64, "unit": "ft³"}
